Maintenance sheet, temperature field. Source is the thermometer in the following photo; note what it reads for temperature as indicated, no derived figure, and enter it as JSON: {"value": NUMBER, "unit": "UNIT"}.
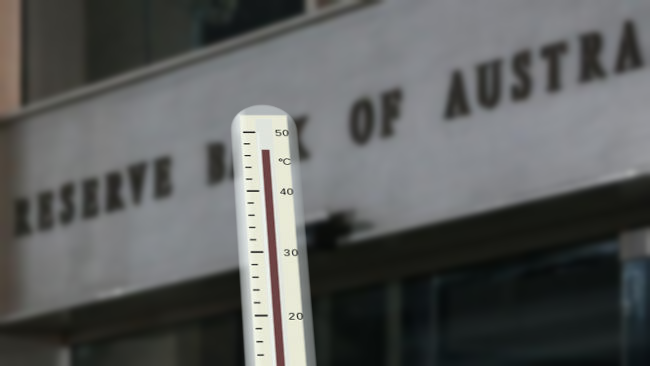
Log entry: {"value": 47, "unit": "°C"}
